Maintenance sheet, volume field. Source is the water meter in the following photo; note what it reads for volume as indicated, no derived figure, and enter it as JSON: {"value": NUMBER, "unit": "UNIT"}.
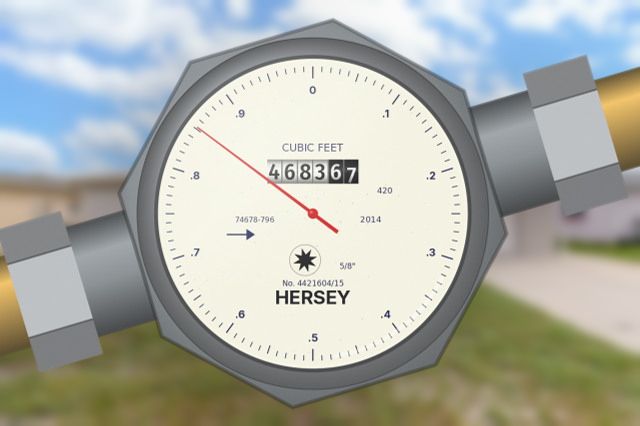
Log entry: {"value": 468366.85, "unit": "ft³"}
